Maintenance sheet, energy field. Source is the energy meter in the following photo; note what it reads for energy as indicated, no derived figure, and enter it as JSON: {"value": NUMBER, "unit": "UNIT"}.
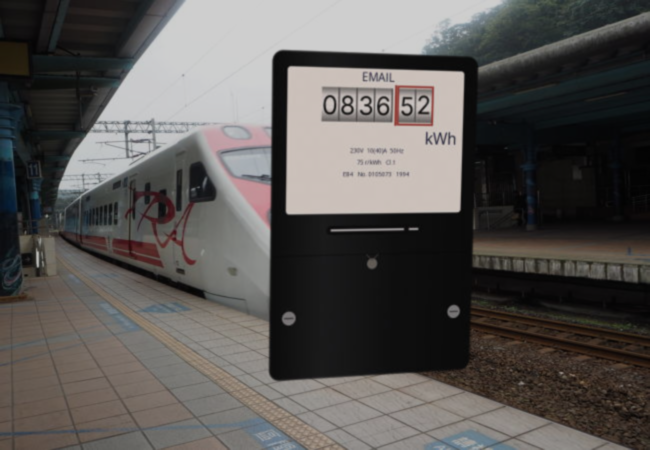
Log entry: {"value": 836.52, "unit": "kWh"}
